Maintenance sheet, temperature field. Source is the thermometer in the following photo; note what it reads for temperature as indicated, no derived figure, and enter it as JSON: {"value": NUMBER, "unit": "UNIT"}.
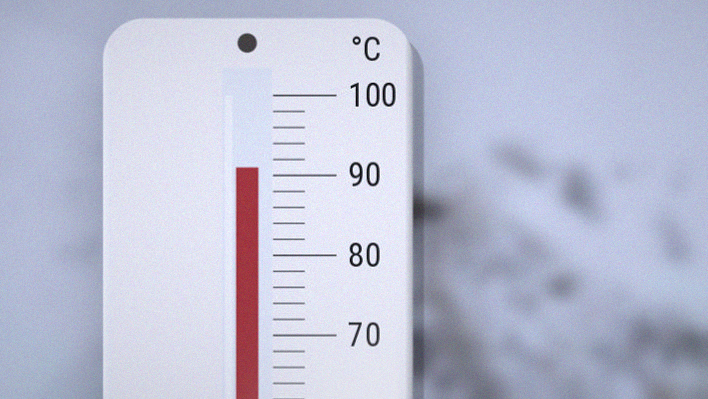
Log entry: {"value": 91, "unit": "°C"}
